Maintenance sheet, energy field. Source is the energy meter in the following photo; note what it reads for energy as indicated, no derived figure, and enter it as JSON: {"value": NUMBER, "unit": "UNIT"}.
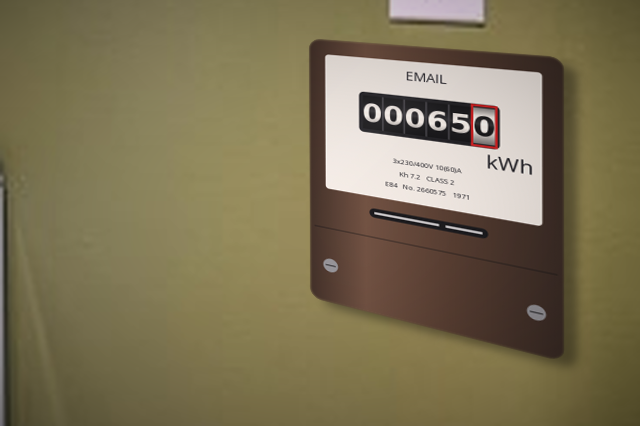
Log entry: {"value": 65.0, "unit": "kWh"}
